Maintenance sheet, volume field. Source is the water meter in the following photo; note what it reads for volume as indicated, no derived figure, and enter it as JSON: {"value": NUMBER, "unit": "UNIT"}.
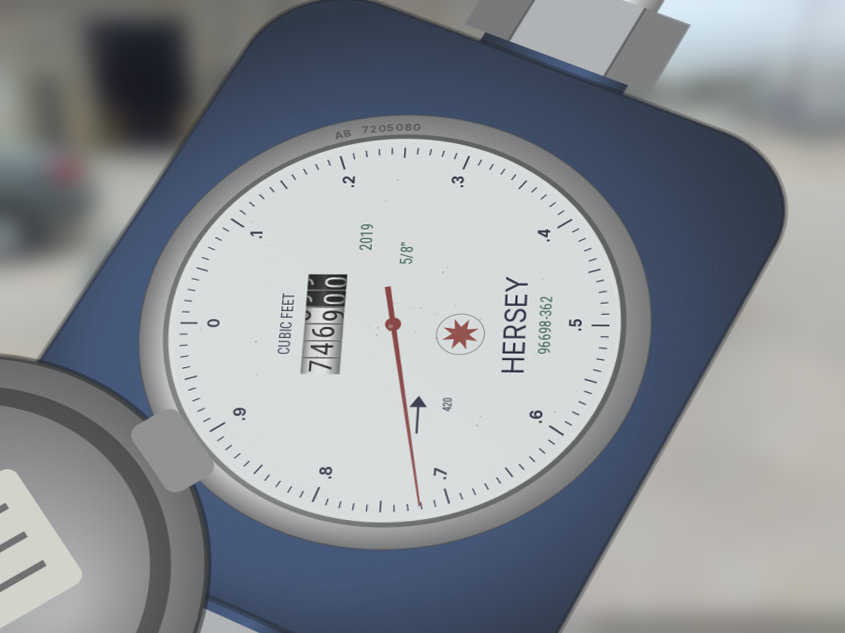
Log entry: {"value": 746899.72, "unit": "ft³"}
